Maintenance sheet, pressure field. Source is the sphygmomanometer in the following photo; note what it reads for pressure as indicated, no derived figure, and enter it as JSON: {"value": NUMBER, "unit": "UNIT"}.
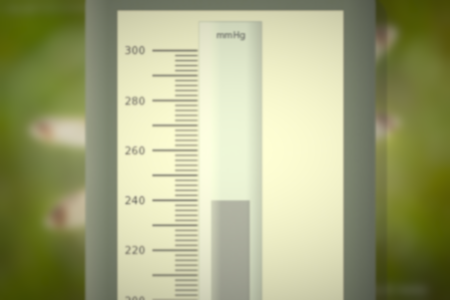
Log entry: {"value": 240, "unit": "mmHg"}
